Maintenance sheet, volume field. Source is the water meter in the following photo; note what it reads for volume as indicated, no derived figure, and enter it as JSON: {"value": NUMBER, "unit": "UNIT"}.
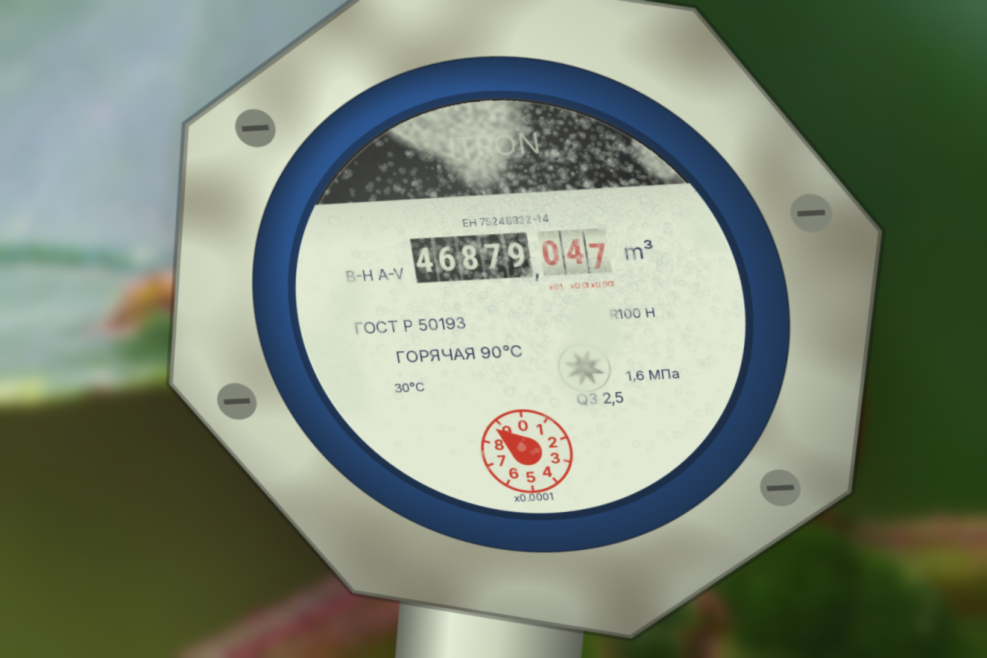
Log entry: {"value": 46879.0468, "unit": "m³"}
